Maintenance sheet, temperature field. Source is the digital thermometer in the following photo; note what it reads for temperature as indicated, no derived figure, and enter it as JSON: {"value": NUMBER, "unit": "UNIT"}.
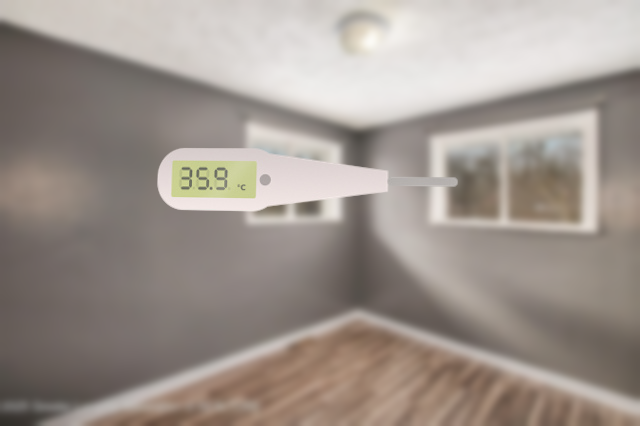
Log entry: {"value": 35.9, "unit": "°C"}
